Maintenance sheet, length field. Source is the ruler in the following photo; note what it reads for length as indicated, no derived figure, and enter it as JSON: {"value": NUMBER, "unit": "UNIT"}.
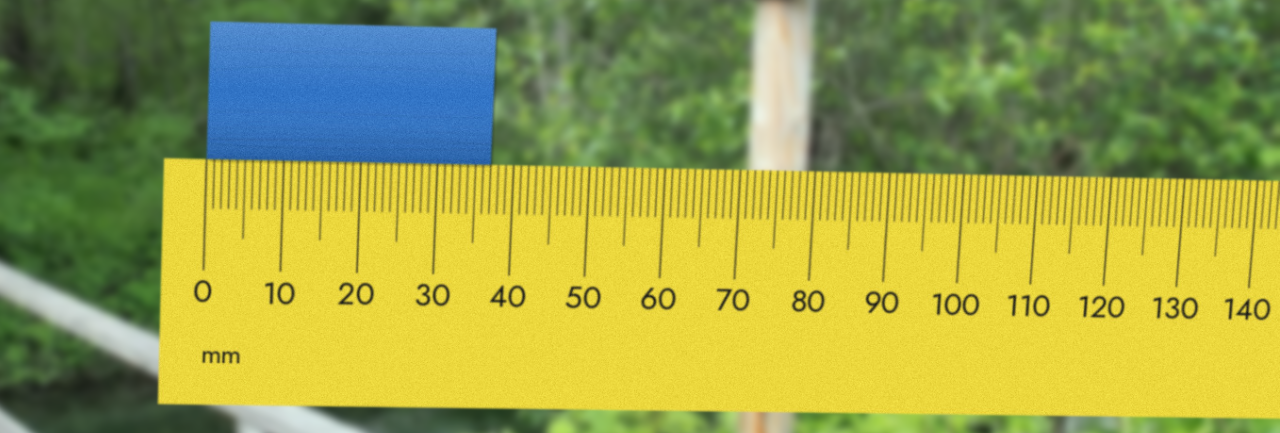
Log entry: {"value": 37, "unit": "mm"}
